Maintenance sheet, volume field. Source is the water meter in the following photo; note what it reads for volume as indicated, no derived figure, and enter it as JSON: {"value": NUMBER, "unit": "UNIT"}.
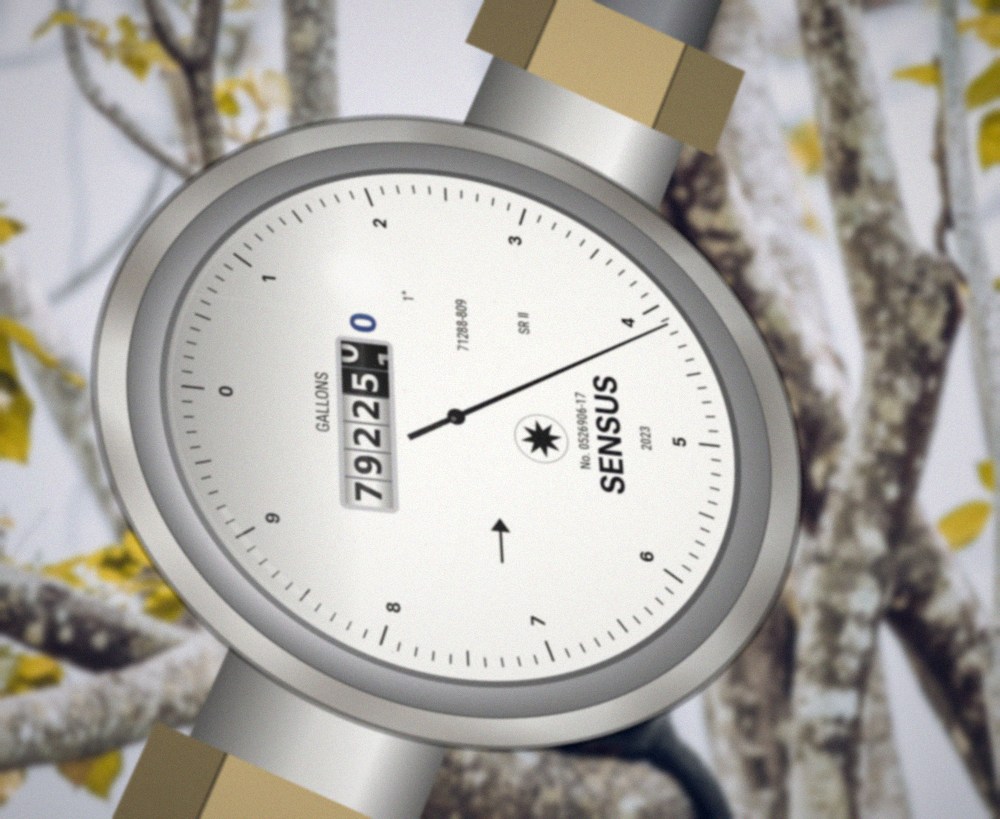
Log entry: {"value": 7922504.1, "unit": "gal"}
